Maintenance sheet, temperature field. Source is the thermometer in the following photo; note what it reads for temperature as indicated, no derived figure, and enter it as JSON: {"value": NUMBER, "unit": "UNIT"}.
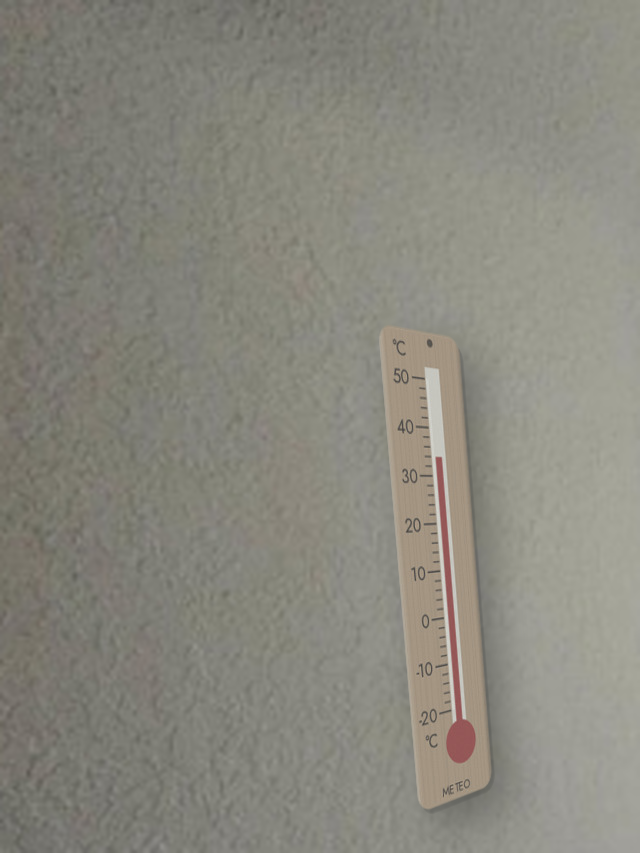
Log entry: {"value": 34, "unit": "°C"}
